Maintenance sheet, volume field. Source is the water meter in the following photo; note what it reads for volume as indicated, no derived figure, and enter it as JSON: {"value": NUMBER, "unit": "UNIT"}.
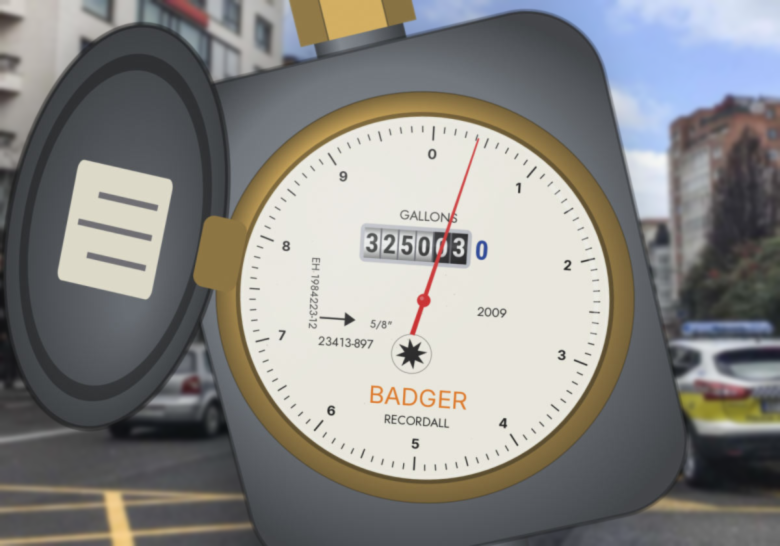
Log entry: {"value": 3250030.4, "unit": "gal"}
